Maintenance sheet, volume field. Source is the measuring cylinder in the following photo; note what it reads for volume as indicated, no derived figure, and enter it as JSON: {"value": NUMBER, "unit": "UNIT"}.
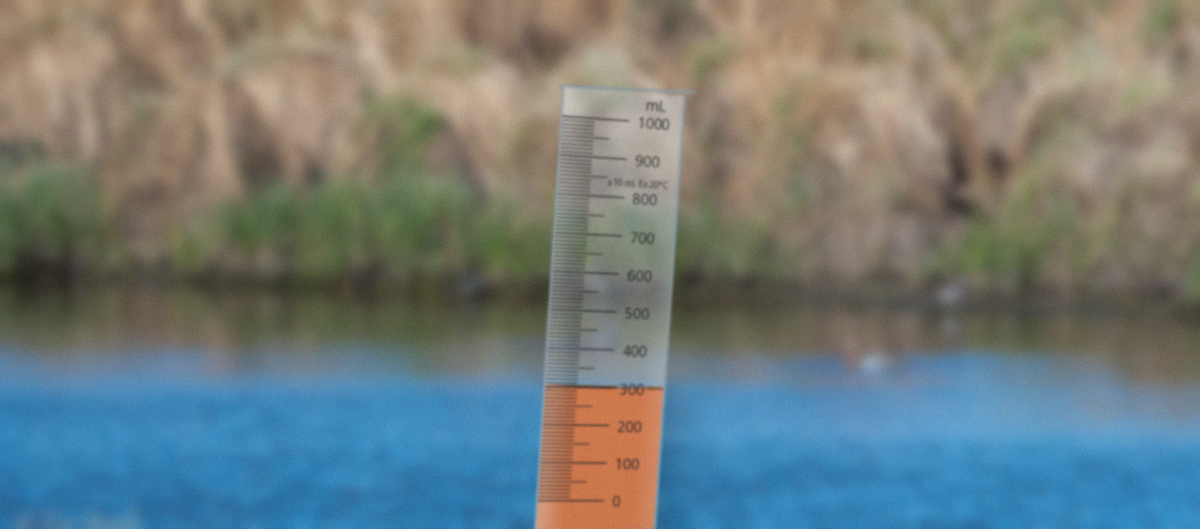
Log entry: {"value": 300, "unit": "mL"}
